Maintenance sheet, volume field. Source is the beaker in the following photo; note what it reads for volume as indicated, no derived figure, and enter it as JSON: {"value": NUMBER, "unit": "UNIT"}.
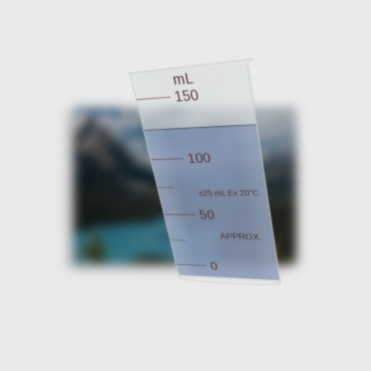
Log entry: {"value": 125, "unit": "mL"}
